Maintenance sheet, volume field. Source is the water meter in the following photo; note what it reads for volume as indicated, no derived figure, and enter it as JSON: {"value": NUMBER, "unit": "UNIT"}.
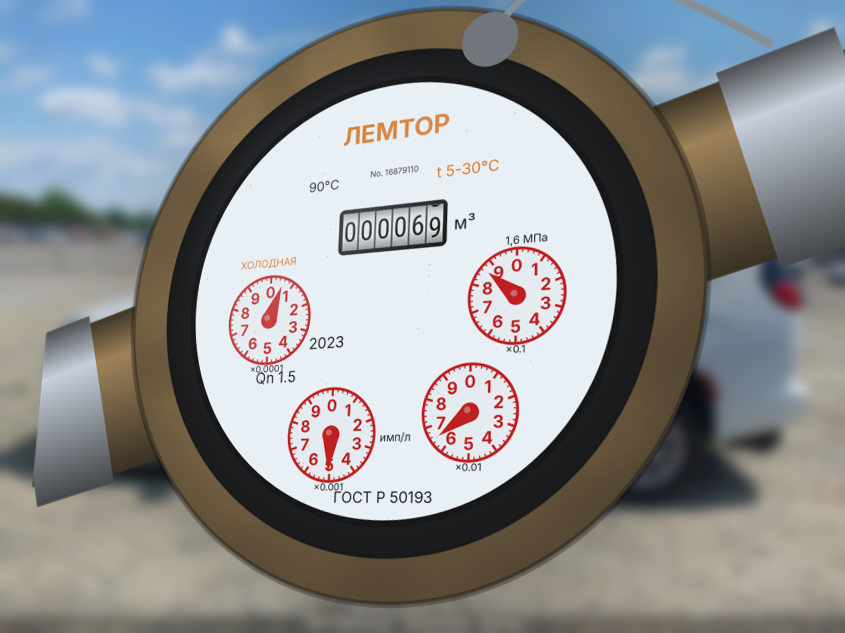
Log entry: {"value": 68.8650, "unit": "m³"}
